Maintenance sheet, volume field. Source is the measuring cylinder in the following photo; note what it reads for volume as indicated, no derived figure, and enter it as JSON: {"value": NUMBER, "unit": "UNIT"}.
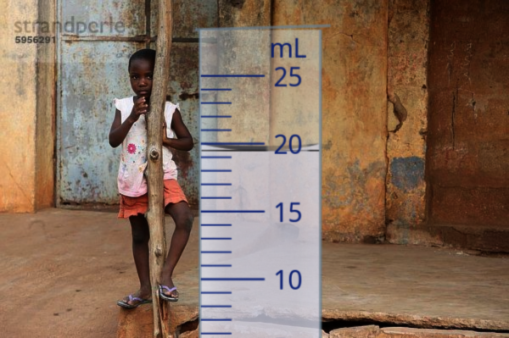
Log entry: {"value": 19.5, "unit": "mL"}
